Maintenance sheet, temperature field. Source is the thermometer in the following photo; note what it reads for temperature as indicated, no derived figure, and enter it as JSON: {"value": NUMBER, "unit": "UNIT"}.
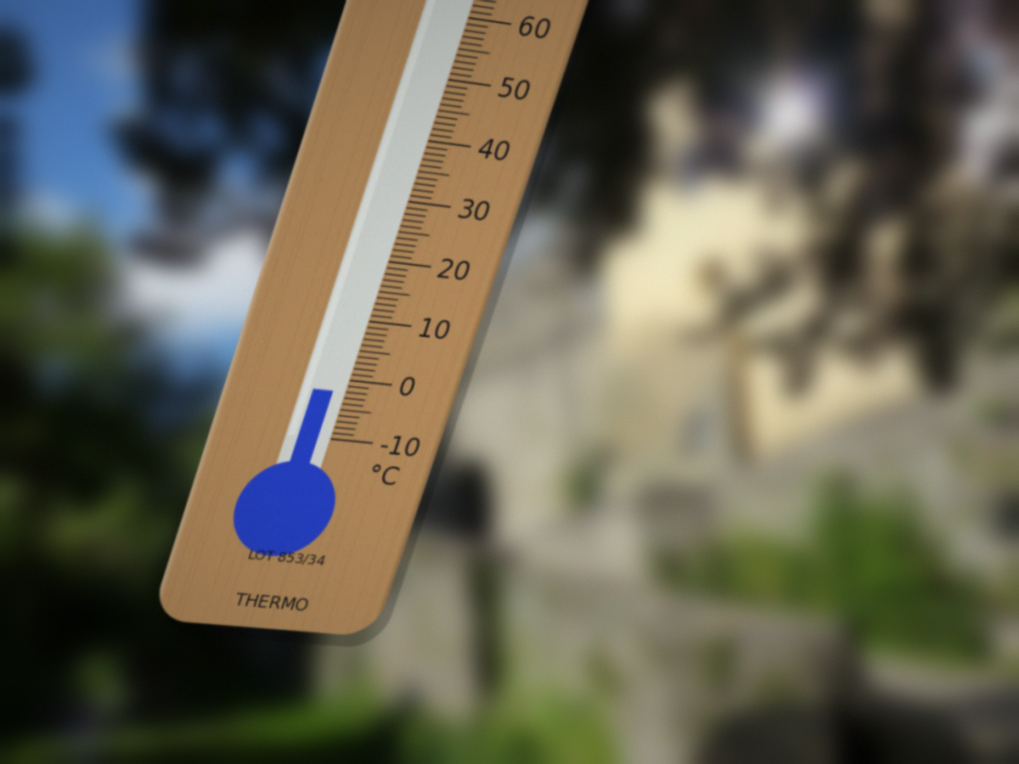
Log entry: {"value": -2, "unit": "°C"}
